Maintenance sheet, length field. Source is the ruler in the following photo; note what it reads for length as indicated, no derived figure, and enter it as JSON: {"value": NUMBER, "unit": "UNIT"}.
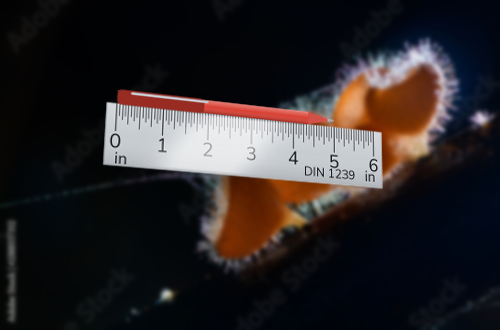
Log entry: {"value": 5, "unit": "in"}
